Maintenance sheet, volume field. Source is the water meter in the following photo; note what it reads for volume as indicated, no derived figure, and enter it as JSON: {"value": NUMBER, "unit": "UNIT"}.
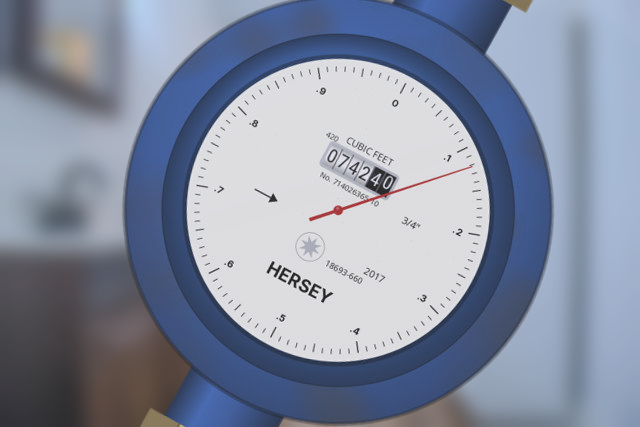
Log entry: {"value": 74240.12, "unit": "ft³"}
